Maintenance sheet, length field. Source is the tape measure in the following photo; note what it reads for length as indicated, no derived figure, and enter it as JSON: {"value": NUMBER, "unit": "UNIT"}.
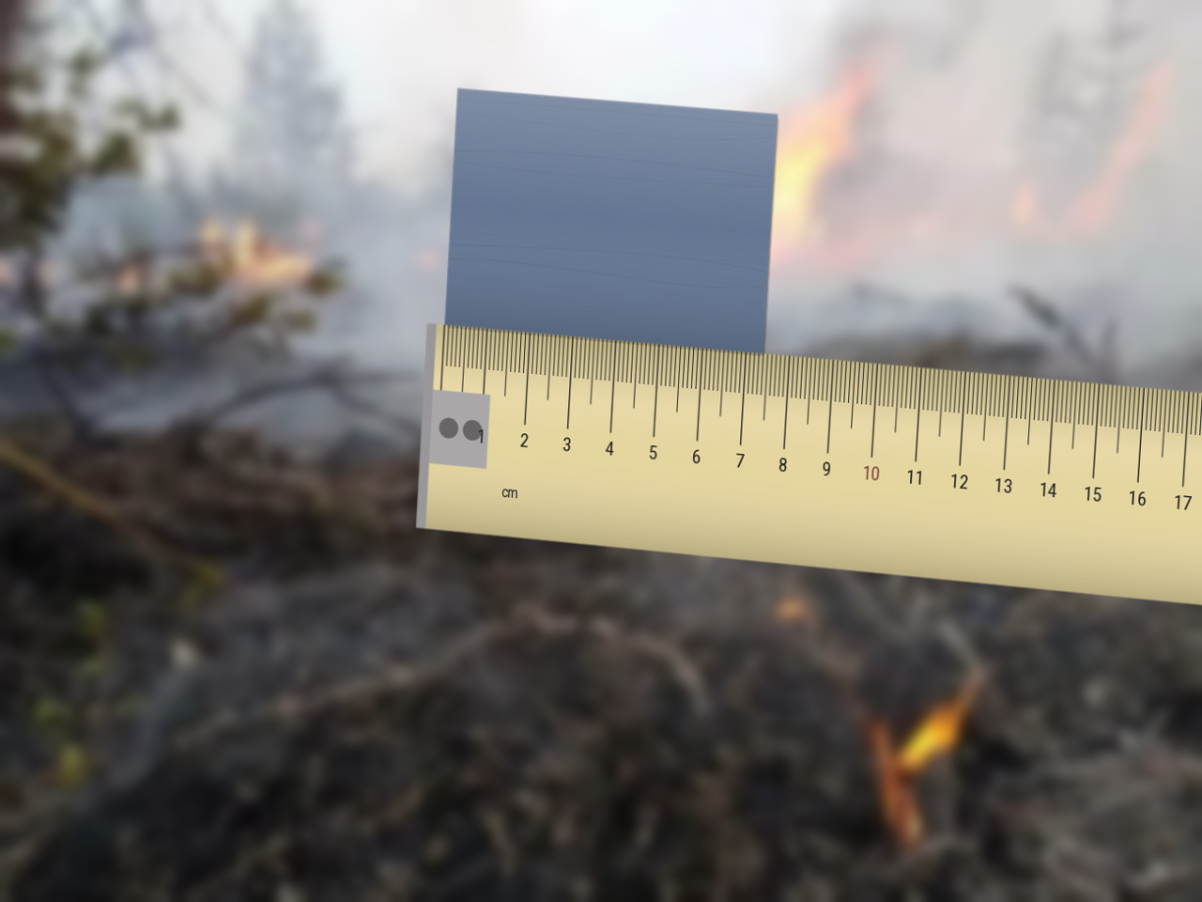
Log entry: {"value": 7.4, "unit": "cm"}
